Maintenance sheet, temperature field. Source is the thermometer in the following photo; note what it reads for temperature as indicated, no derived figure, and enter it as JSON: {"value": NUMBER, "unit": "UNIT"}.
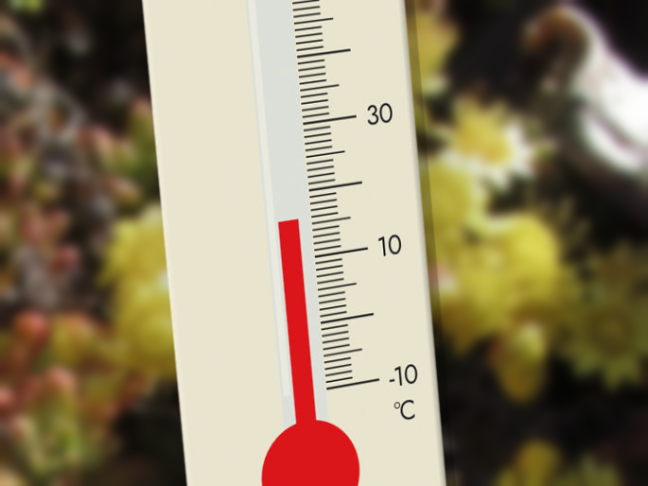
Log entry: {"value": 16, "unit": "°C"}
